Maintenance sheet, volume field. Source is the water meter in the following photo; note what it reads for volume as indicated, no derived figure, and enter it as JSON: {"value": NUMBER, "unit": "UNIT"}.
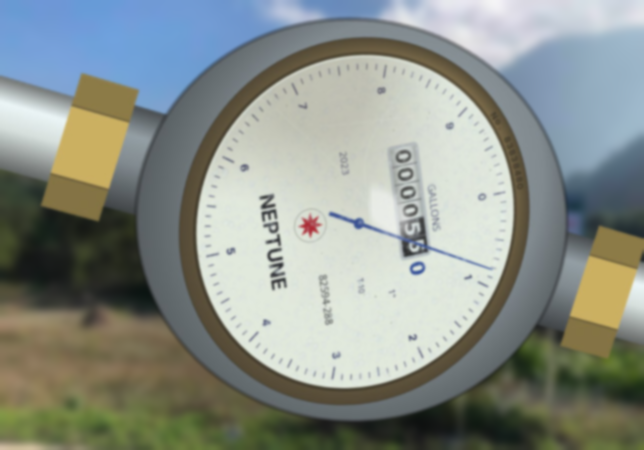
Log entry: {"value": 550.8, "unit": "gal"}
